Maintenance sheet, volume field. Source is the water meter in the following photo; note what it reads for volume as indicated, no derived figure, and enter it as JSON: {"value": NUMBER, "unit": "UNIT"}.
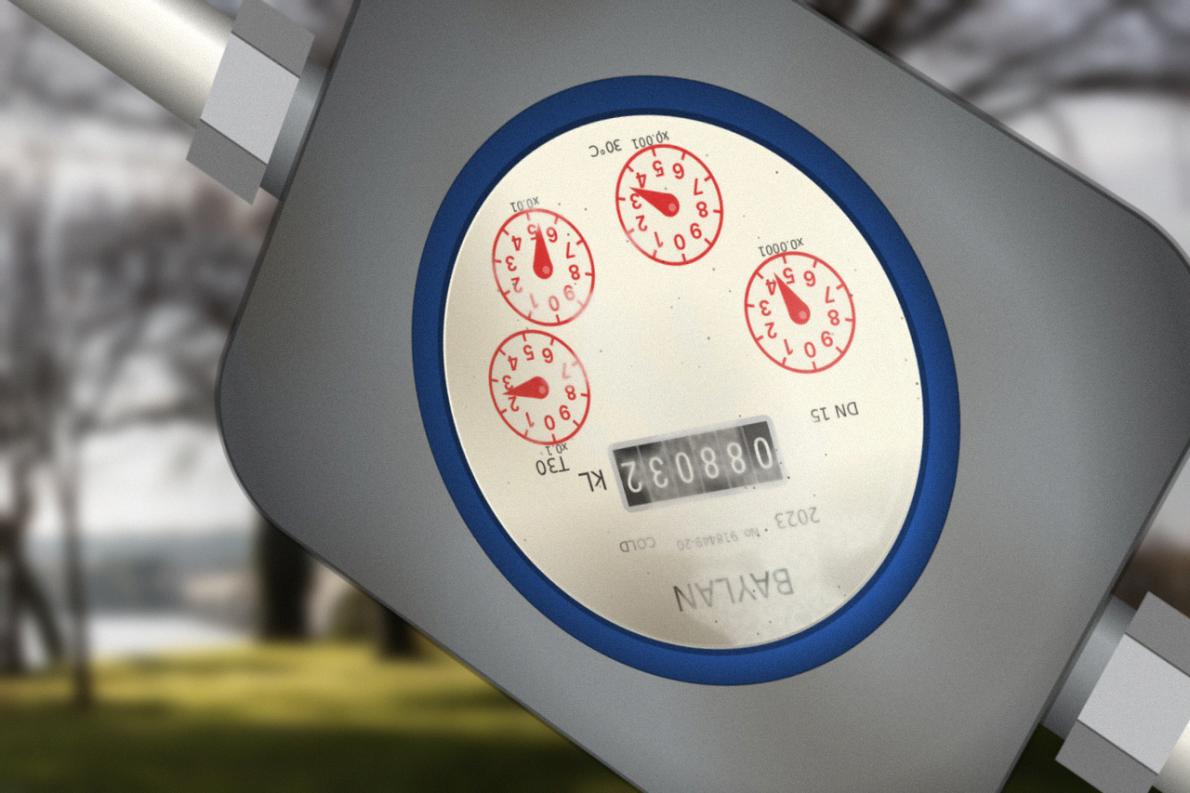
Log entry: {"value": 88032.2534, "unit": "kL"}
